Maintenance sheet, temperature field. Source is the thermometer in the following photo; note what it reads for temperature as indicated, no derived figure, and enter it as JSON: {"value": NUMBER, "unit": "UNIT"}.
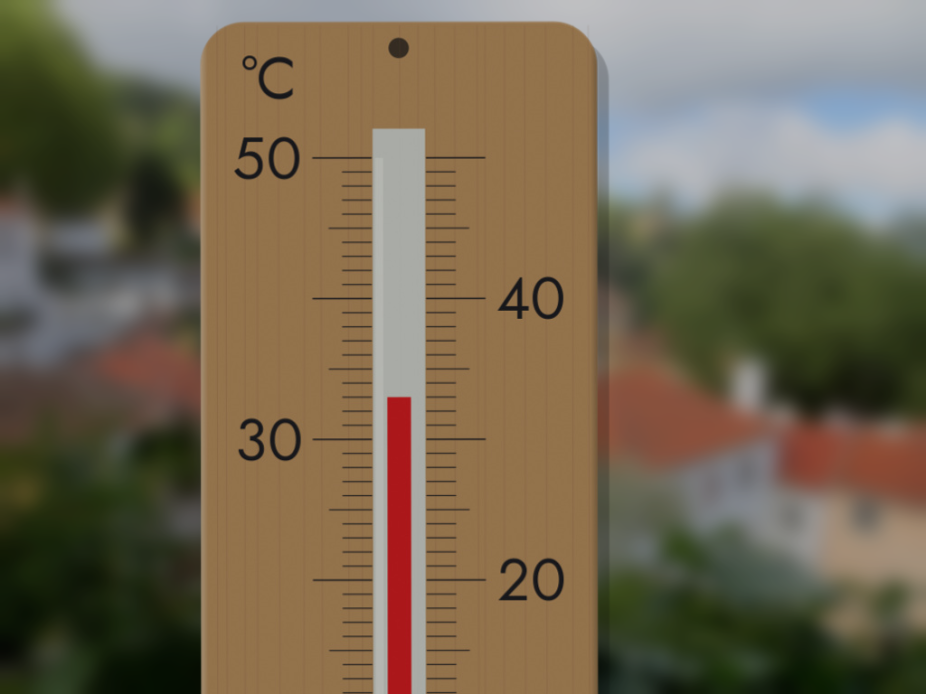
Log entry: {"value": 33, "unit": "°C"}
